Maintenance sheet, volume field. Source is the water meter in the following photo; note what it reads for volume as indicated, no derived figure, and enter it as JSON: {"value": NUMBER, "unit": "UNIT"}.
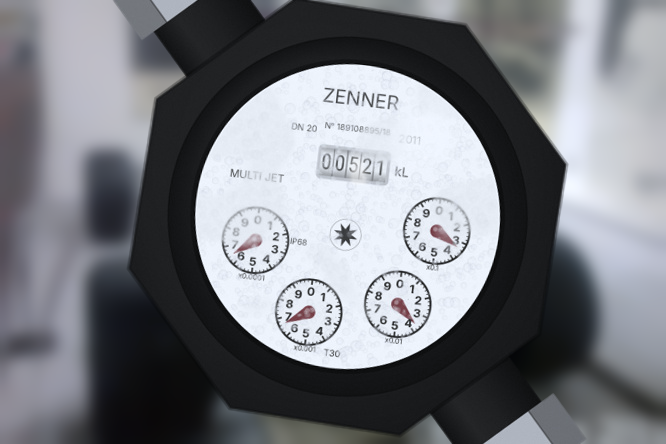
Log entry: {"value": 521.3366, "unit": "kL"}
